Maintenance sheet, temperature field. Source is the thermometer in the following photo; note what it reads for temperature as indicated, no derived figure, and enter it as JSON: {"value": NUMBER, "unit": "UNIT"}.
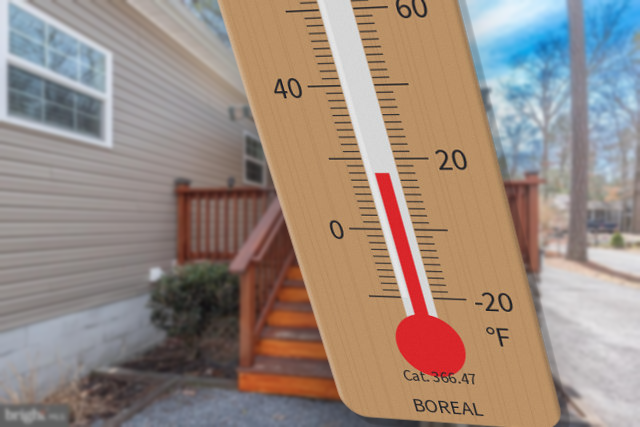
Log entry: {"value": 16, "unit": "°F"}
